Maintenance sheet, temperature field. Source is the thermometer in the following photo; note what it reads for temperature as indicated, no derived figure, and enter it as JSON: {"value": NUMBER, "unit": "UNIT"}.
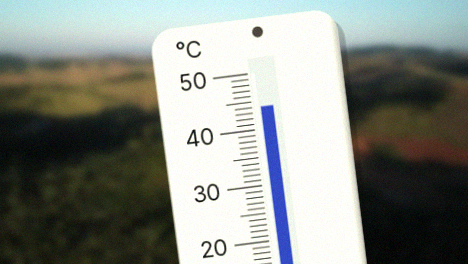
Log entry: {"value": 44, "unit": "°C"}
